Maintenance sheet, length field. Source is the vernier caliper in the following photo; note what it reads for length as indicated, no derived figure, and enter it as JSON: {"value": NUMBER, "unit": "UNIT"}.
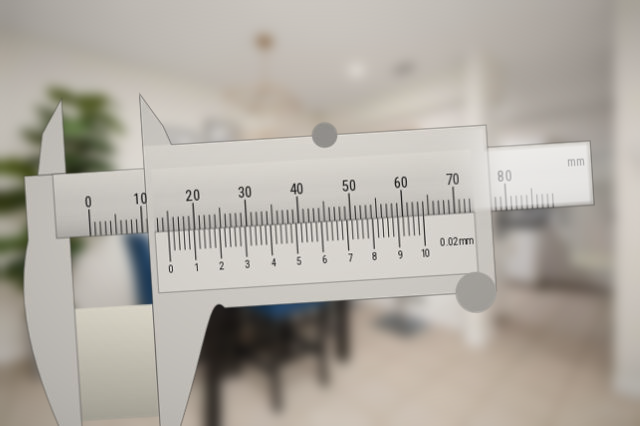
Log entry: {"value": 15.0, "unit": "mm"}
